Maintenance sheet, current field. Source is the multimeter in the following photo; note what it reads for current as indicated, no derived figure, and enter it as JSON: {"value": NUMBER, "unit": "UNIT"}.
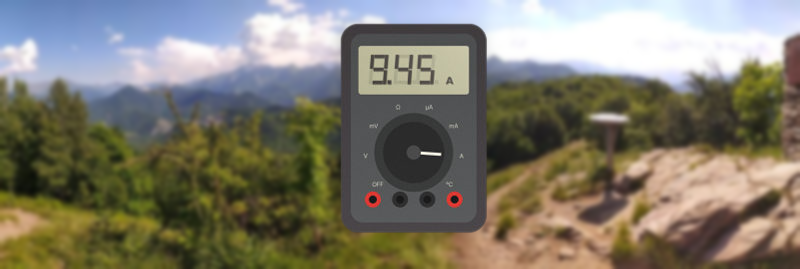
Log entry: {"value": 9.45, "unit": "A"}
